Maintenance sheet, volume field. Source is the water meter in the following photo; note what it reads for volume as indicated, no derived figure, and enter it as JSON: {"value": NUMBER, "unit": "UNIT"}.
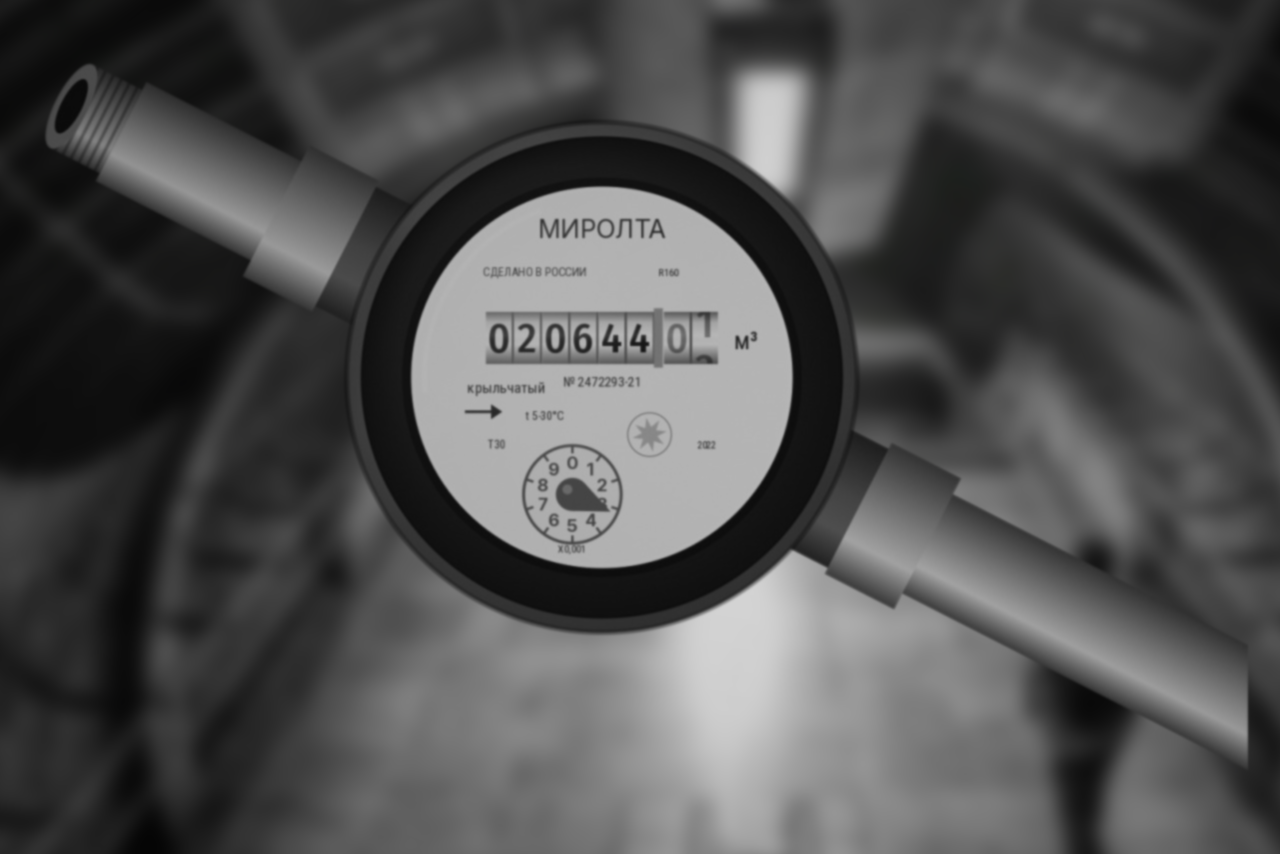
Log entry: {"value": 20644.013, "unit": "m³"}
